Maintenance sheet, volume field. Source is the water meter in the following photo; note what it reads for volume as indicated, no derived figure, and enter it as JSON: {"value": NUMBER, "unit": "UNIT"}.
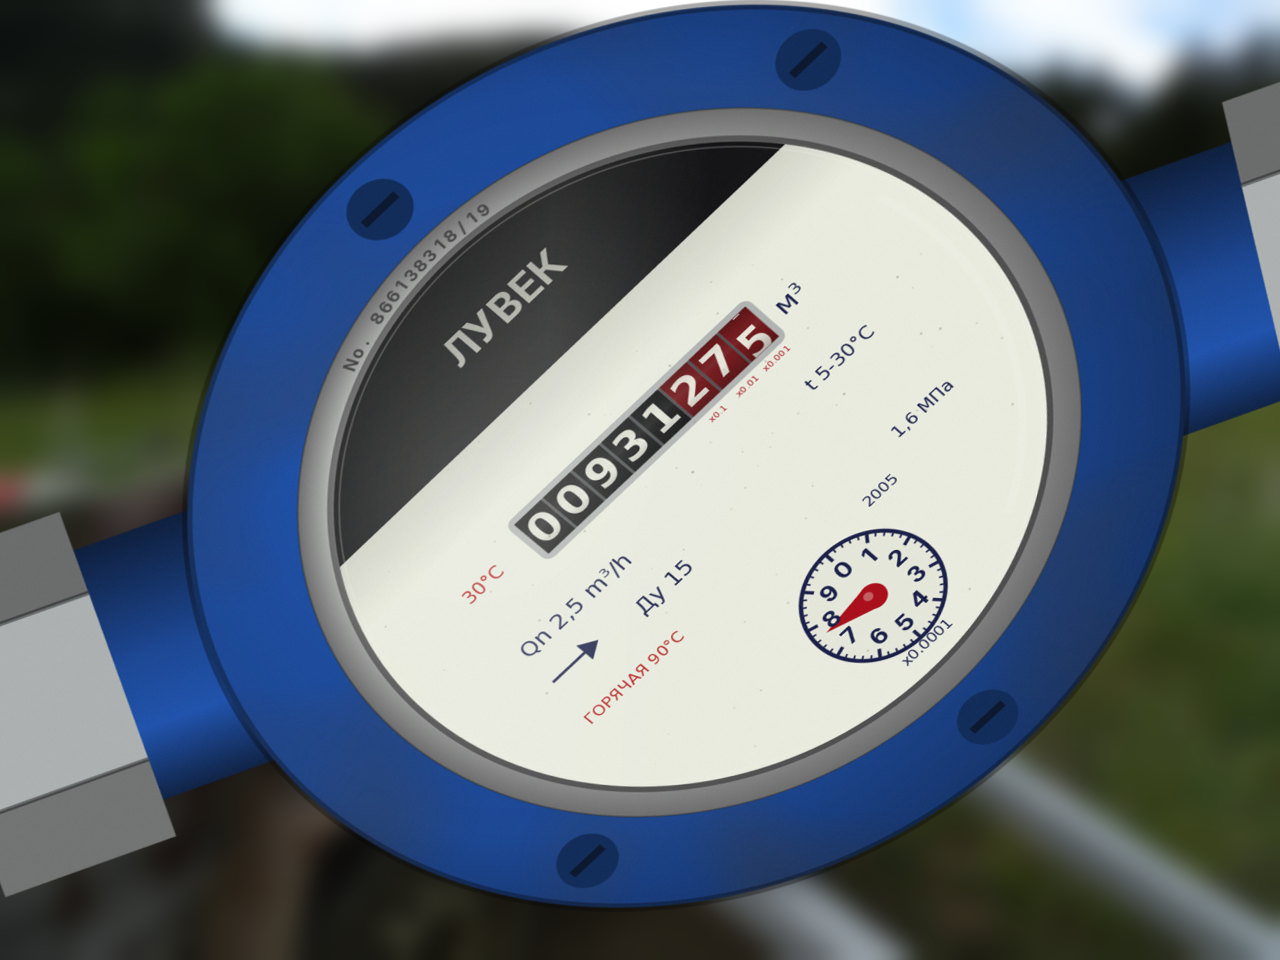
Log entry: {"value": 931.2747, "unit": "m³"}
